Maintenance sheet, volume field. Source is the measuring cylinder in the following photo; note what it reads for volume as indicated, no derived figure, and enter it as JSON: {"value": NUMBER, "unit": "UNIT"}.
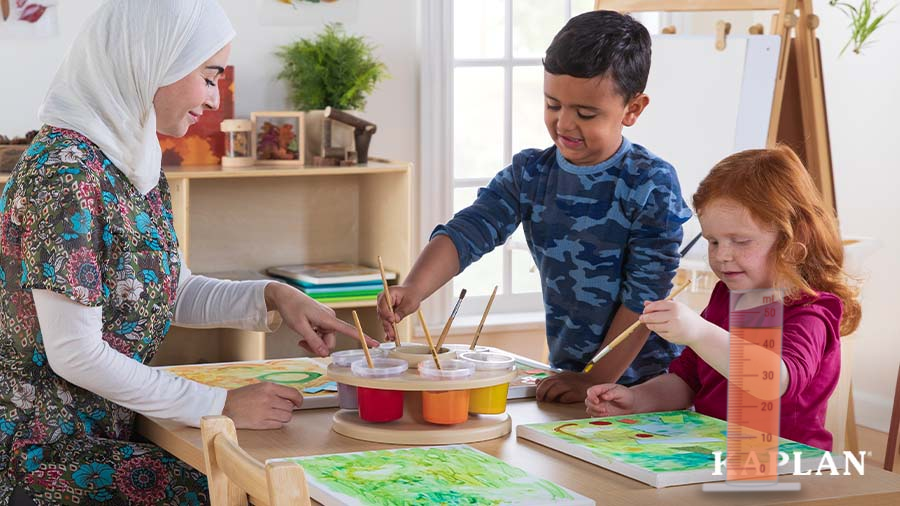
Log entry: {"value": 45, "unit": "mL"}
